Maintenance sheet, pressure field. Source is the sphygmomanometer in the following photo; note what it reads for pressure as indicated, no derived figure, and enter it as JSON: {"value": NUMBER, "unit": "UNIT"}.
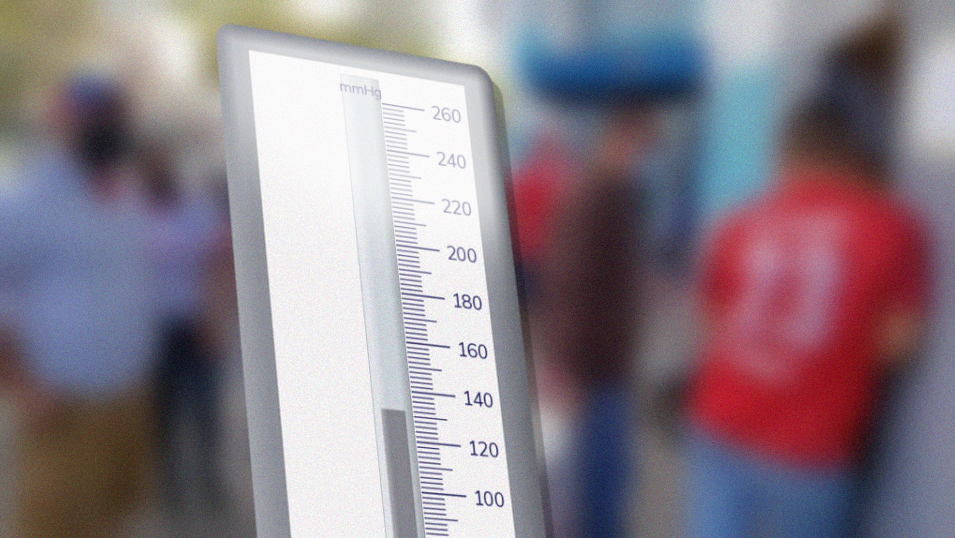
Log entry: {"value": 132, "unit": "mmHg"}
